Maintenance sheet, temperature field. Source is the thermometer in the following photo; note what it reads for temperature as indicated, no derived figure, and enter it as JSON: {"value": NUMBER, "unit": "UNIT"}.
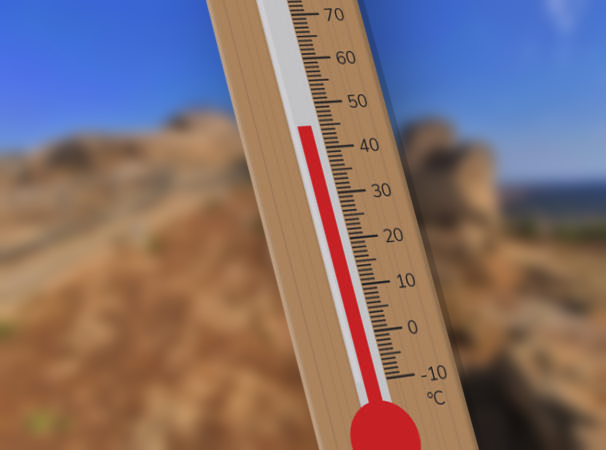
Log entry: {"value": 45, "unit": "°C"}
